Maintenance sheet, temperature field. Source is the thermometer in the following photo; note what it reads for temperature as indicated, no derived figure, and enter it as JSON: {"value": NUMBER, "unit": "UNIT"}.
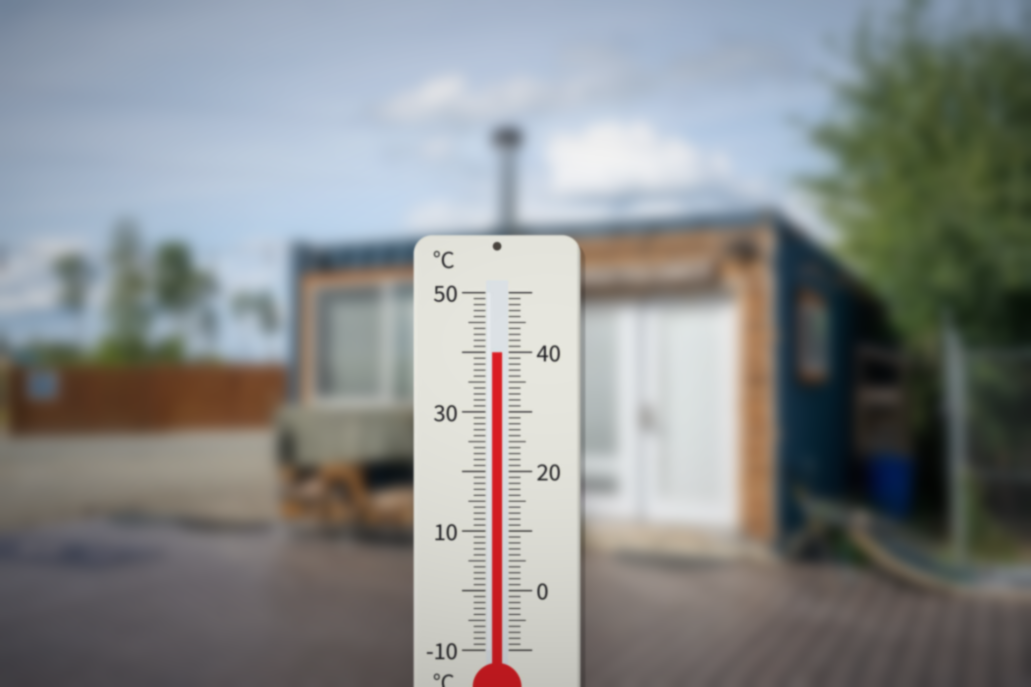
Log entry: {"value": 40, "unit": "°C"}
